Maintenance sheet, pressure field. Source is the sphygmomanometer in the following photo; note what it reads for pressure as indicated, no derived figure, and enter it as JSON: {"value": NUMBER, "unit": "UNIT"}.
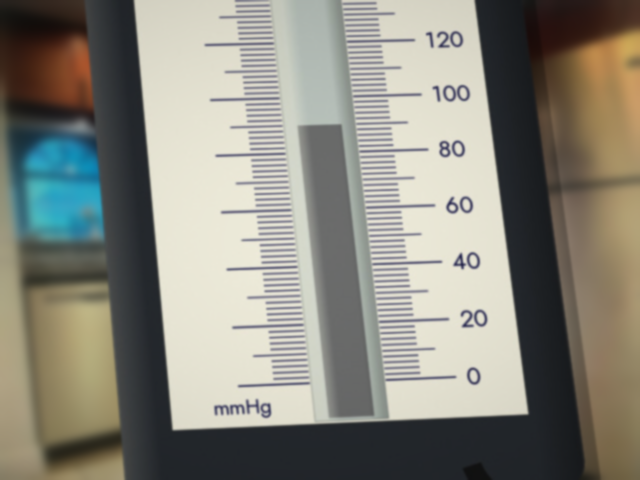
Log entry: {"value": 90, "unit": "mmHg"}
